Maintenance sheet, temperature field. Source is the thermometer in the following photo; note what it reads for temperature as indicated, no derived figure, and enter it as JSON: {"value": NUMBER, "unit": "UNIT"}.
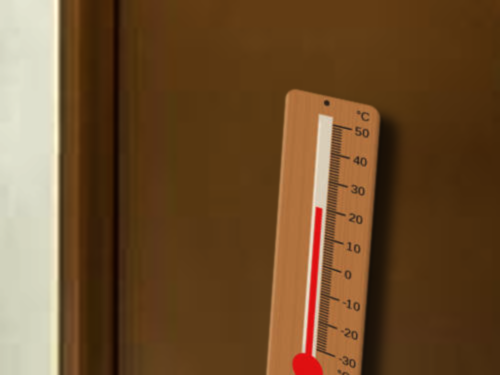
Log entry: {"value": 20, "unit": "°C"}
